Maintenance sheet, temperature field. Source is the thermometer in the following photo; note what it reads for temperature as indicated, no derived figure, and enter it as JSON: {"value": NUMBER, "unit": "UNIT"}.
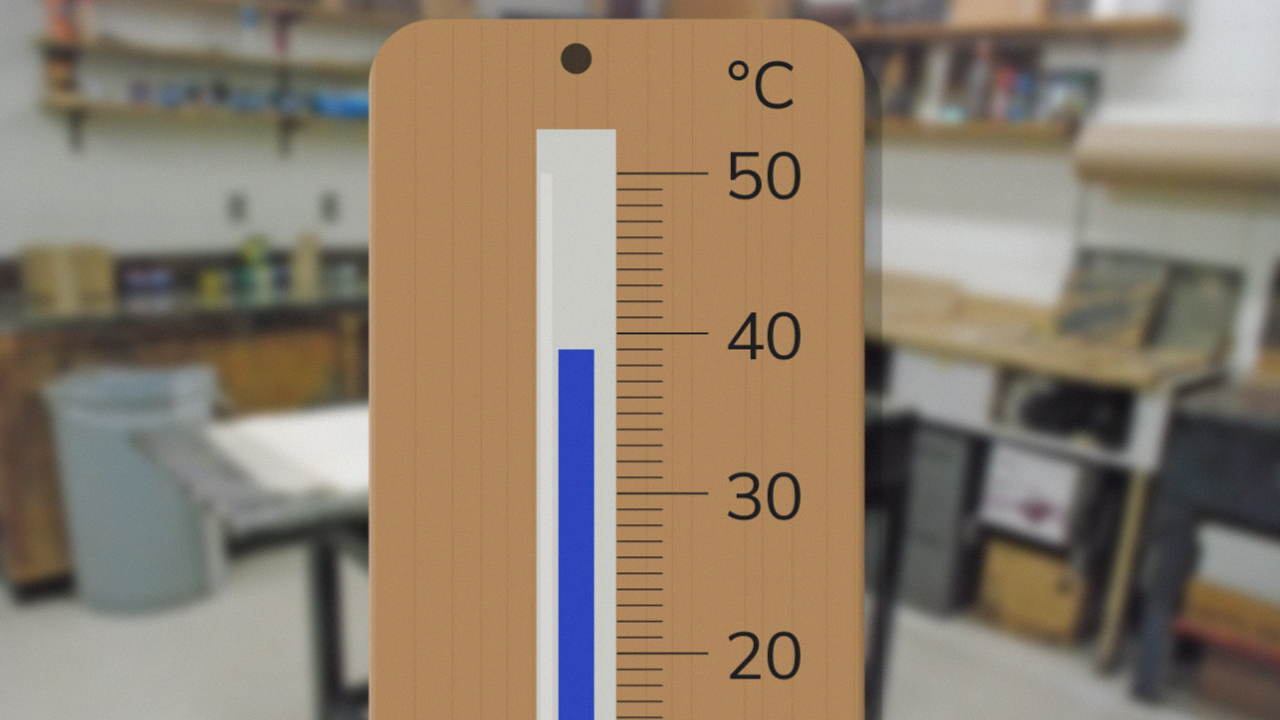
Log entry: {"value": 39, "unit": "°C"}
